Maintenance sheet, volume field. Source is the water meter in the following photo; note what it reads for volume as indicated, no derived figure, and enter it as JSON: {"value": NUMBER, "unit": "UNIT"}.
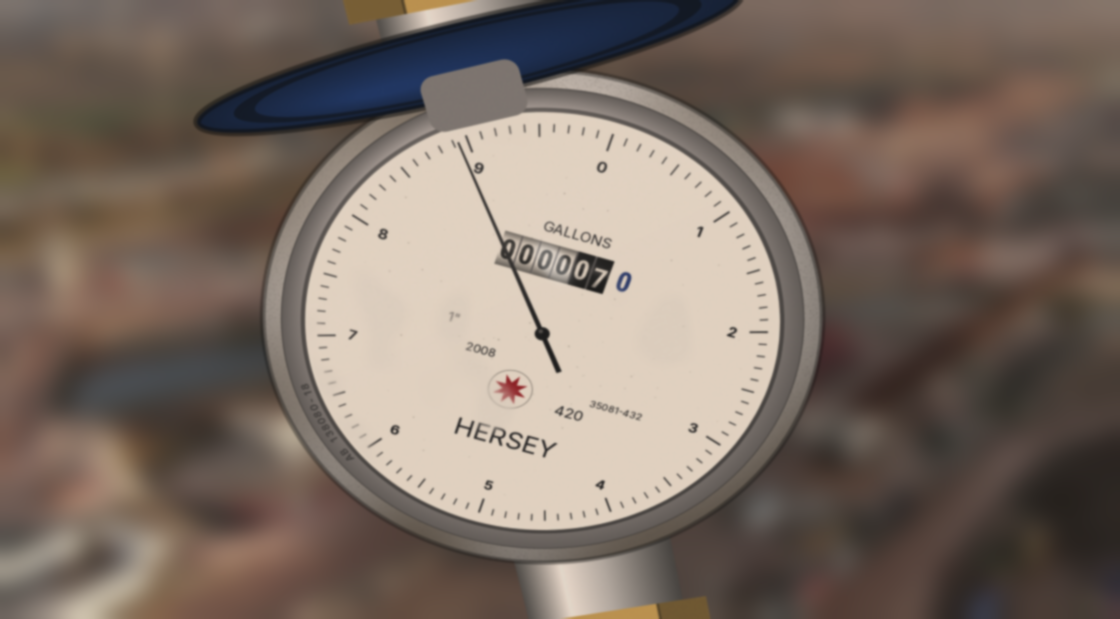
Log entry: {"value": 68.9, "unit": "gal"}
